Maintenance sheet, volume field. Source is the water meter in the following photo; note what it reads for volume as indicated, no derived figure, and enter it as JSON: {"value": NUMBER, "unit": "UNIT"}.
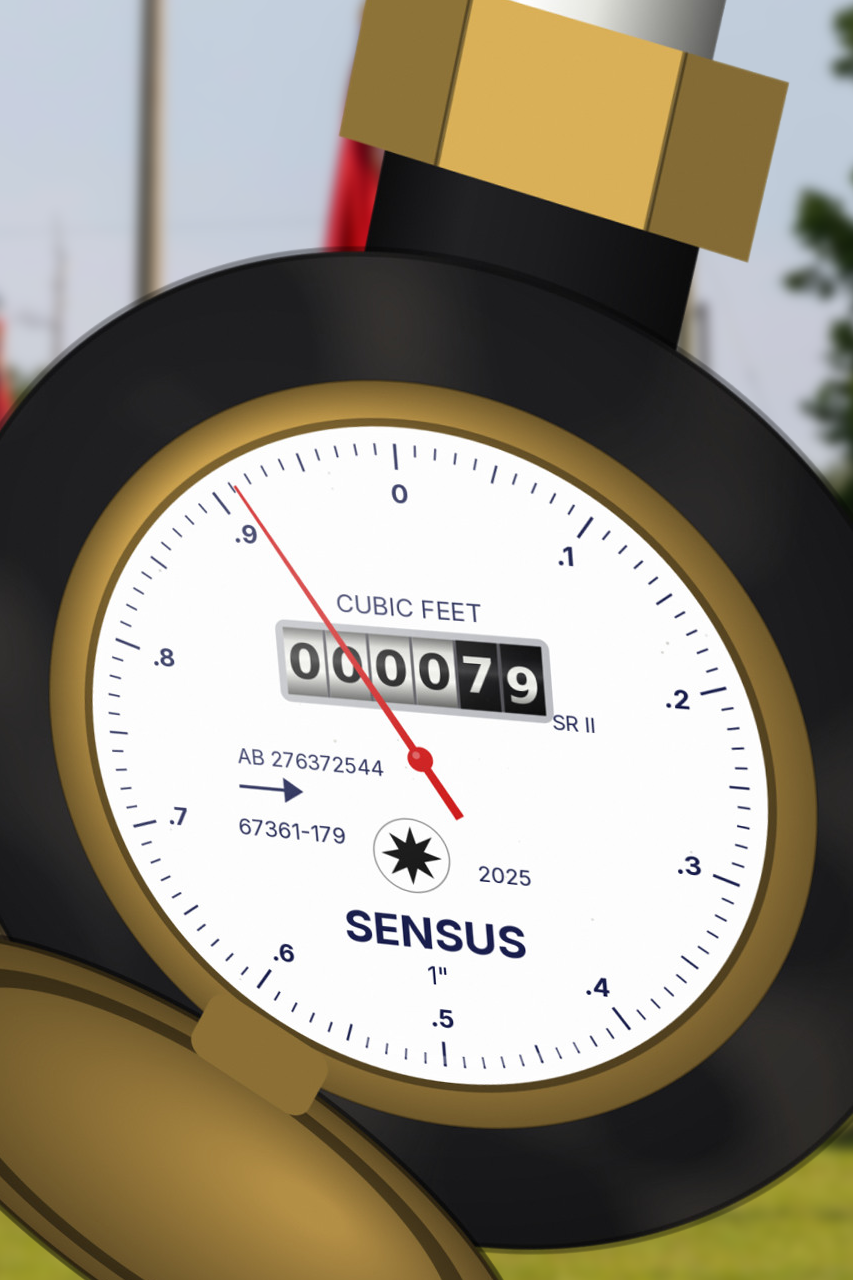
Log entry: {"value": 78.91, "unit": "ft³"}
